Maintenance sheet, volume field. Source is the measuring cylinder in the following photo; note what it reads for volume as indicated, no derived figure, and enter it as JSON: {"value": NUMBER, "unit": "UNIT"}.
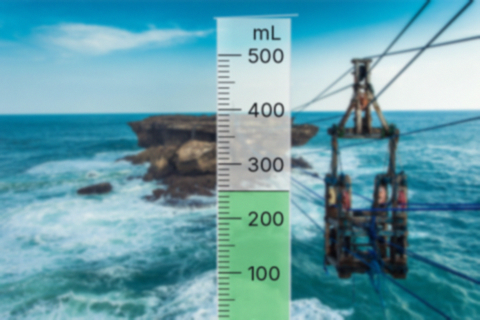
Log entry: {"value": 250, "unit": "mL"}
